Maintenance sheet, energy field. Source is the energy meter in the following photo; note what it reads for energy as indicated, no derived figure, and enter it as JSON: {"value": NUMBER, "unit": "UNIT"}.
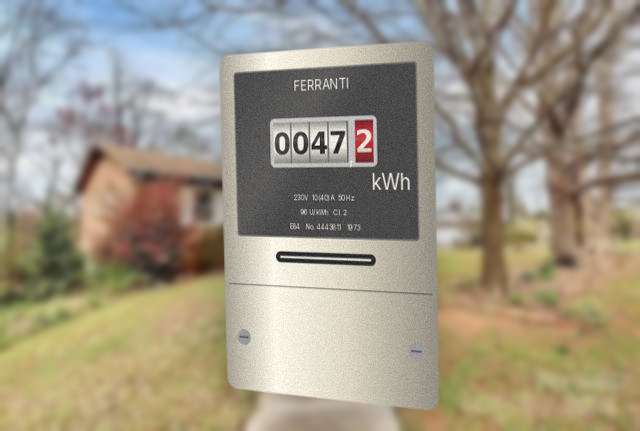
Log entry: {"value": 47.2, "unit": "kWh"}
